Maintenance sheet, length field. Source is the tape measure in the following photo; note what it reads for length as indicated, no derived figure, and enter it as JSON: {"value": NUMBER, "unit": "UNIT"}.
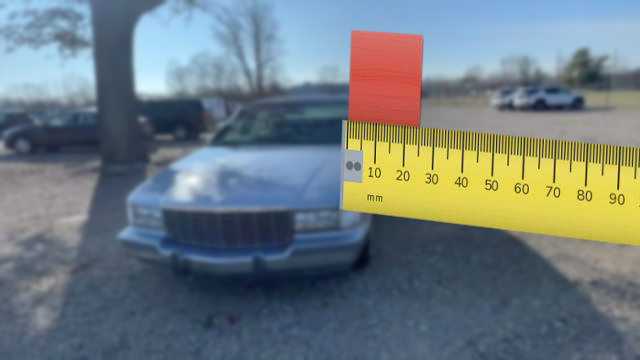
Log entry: {"value": 25, "unit": "mm"}
